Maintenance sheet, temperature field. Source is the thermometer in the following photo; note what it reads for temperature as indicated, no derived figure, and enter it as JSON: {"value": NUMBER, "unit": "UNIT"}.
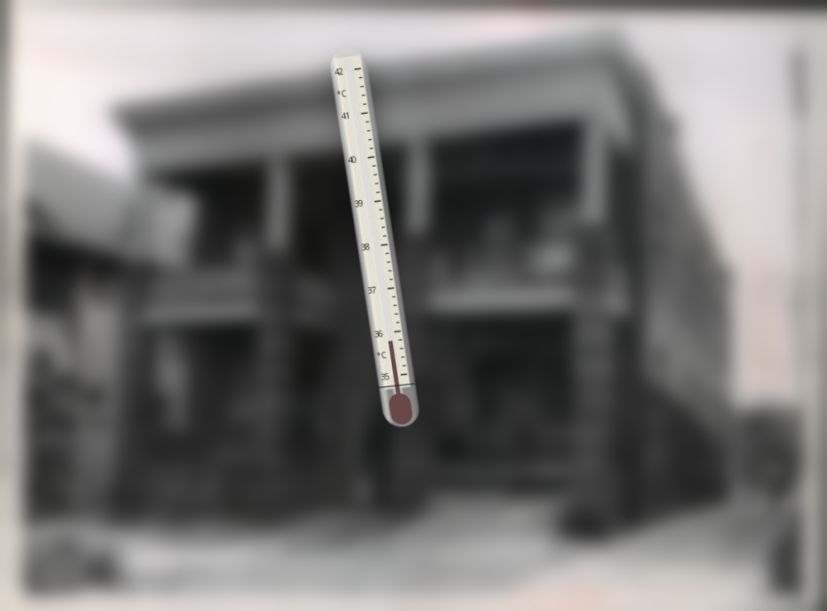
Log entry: {"value": 35.8, "unit": "°C"}
